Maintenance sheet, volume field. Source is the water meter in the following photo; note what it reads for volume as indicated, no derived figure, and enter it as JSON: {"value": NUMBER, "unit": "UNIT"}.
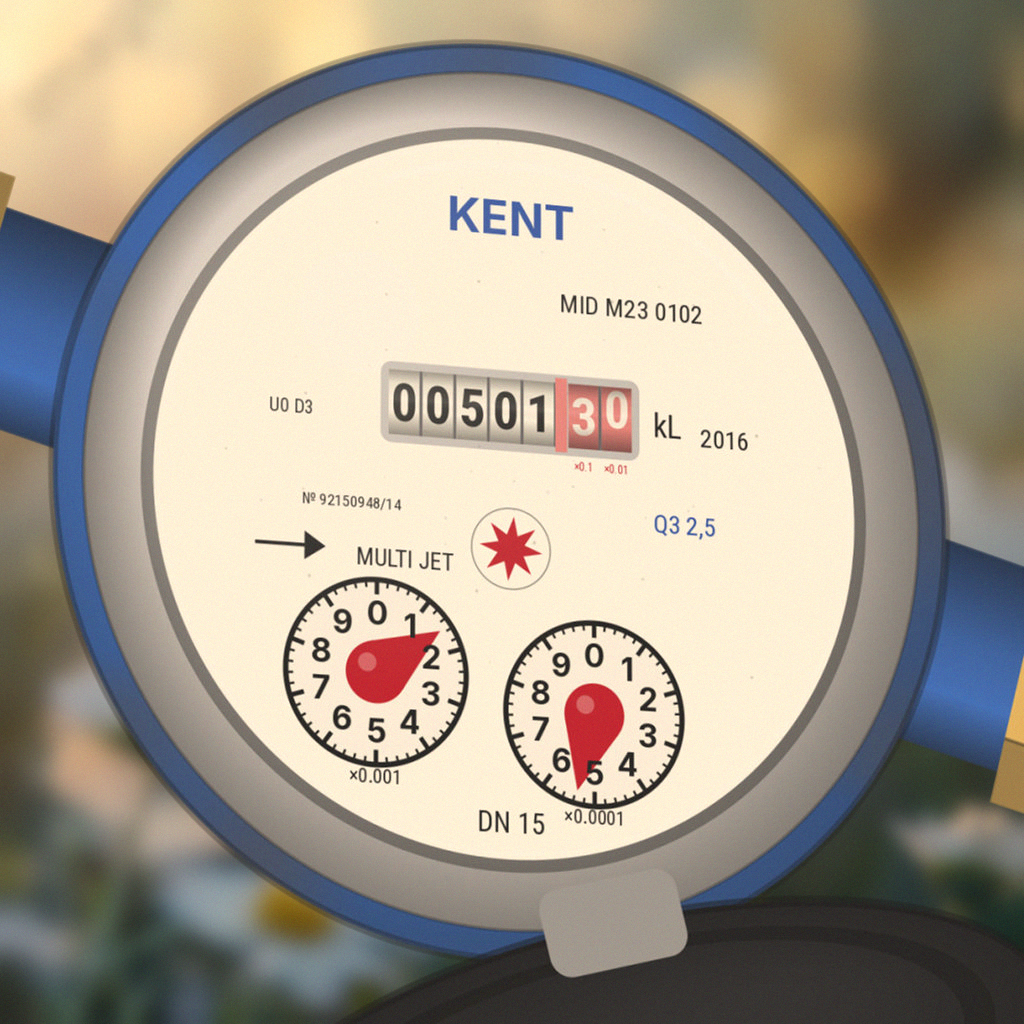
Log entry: {"value": 501.3015, "unit": "kL"}
